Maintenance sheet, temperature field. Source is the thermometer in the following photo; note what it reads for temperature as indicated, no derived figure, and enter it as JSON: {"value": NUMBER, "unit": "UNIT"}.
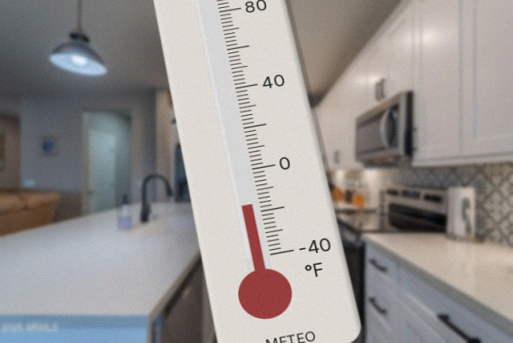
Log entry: {"value": -16, "unit": "°F"}
